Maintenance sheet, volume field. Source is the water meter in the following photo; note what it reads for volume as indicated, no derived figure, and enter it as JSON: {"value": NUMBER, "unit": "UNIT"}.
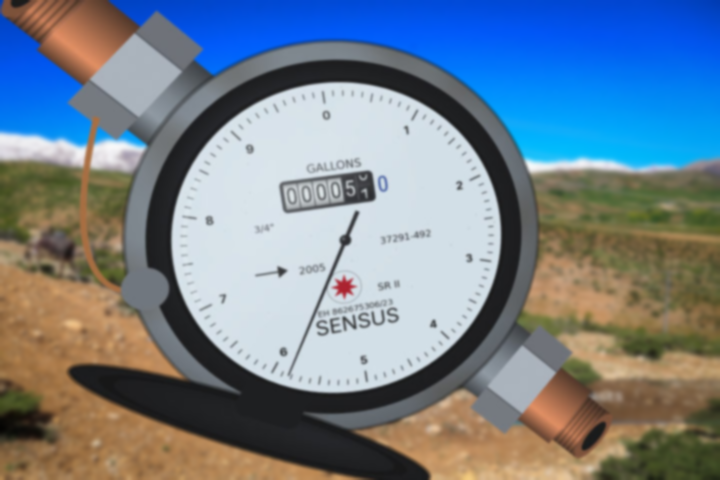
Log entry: {"value": 505.8, "unit": "gal"}
